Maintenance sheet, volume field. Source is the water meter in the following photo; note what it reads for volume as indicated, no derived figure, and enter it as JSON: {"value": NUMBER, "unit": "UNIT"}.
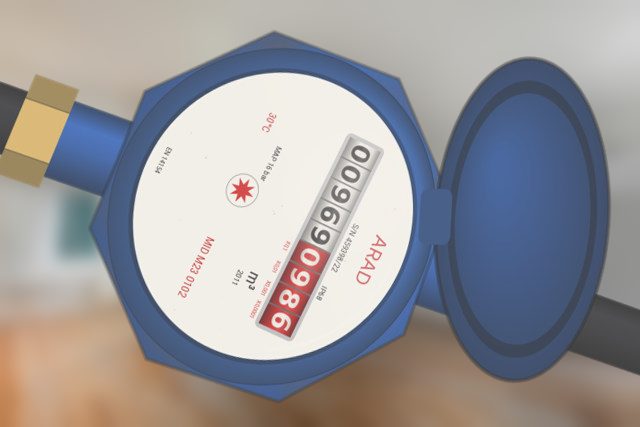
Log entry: {"value": 969.0986, "unit": "m³"}
